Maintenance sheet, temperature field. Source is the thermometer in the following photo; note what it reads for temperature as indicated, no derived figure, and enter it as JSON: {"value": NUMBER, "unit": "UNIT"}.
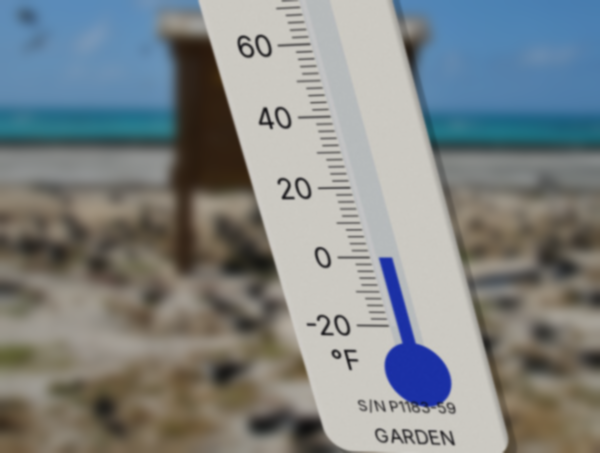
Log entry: {"value": 0, "unit": "°F"}
